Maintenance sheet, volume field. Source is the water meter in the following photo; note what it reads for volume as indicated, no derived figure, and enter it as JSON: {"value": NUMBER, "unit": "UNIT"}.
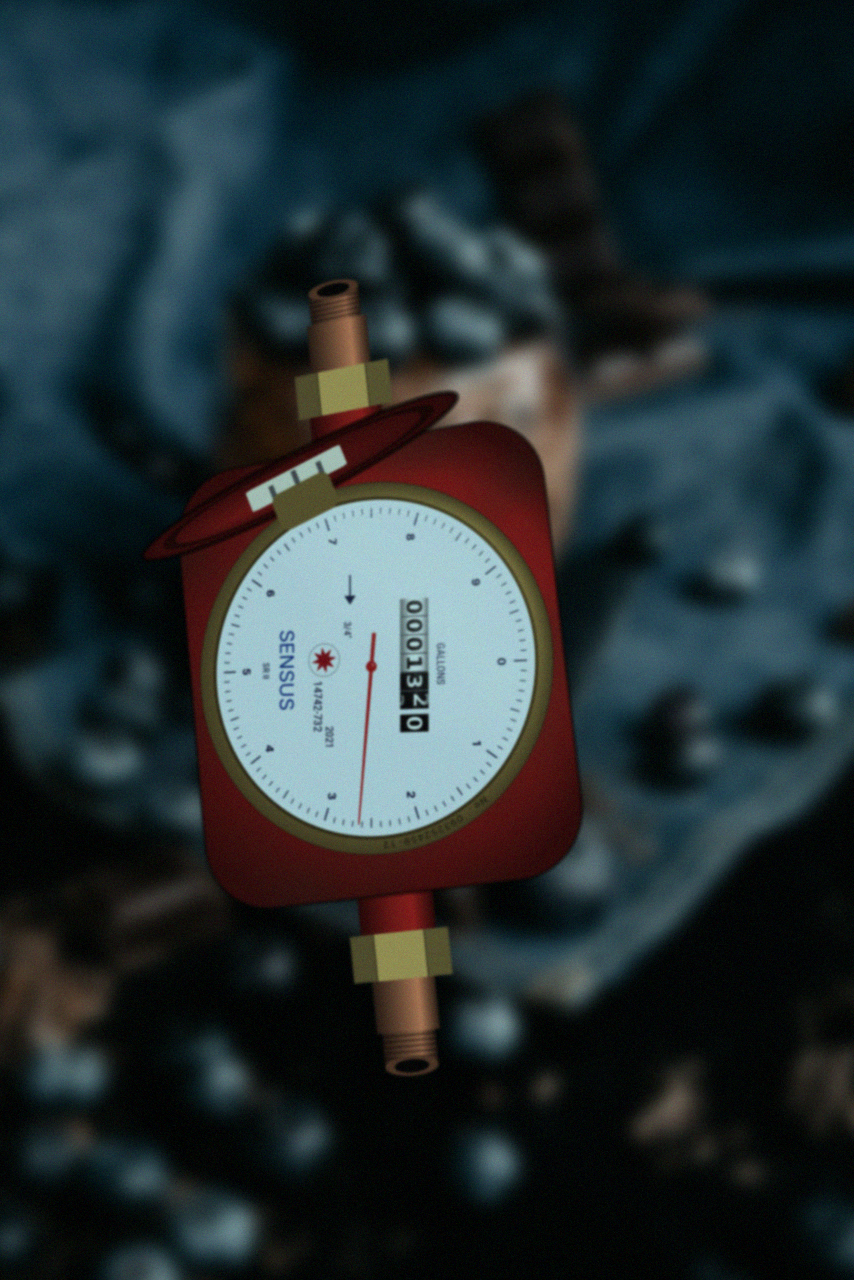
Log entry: {"value": 1322.6, "unit": "gal"}
